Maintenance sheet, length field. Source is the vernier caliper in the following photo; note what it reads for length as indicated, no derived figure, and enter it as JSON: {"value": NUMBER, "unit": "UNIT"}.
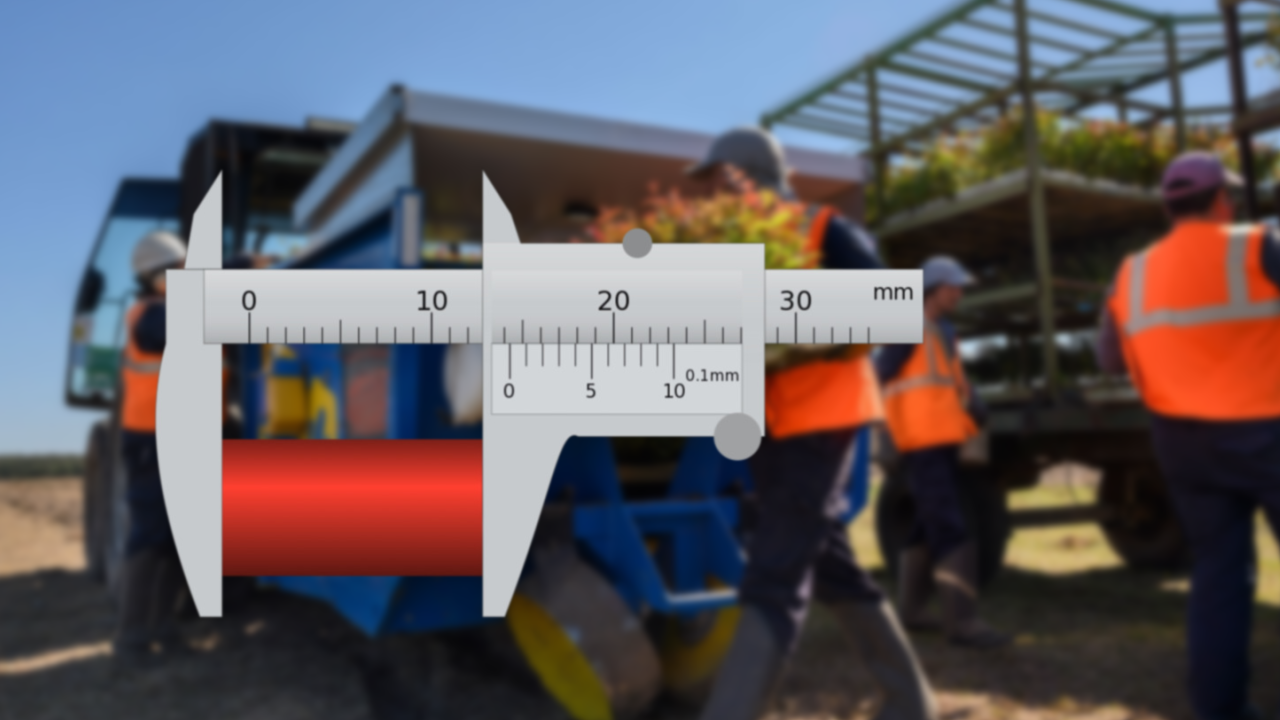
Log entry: {"value": 14.3, "unit": "mm"}
